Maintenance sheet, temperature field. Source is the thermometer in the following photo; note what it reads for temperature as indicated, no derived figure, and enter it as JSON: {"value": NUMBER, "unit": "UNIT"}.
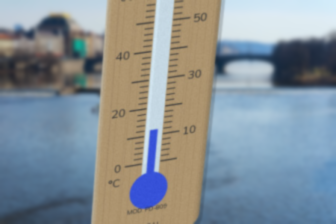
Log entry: {"value": 12, "unit": "°C"}
